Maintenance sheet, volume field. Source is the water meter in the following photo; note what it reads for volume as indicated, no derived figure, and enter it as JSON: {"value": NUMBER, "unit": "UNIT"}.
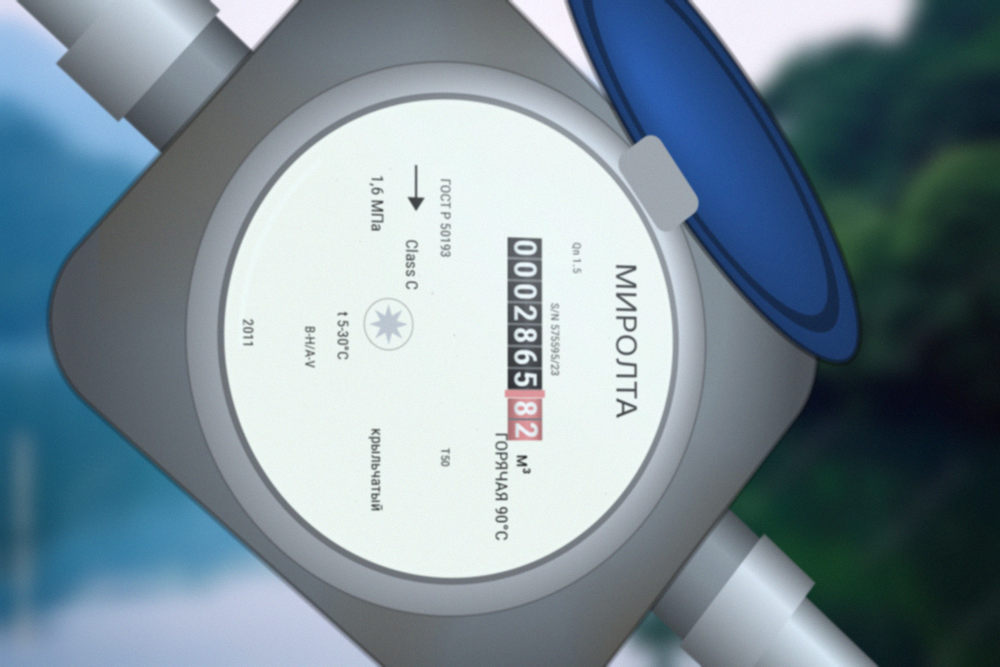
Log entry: {"value": 2865.82, "unit": "m³"}
